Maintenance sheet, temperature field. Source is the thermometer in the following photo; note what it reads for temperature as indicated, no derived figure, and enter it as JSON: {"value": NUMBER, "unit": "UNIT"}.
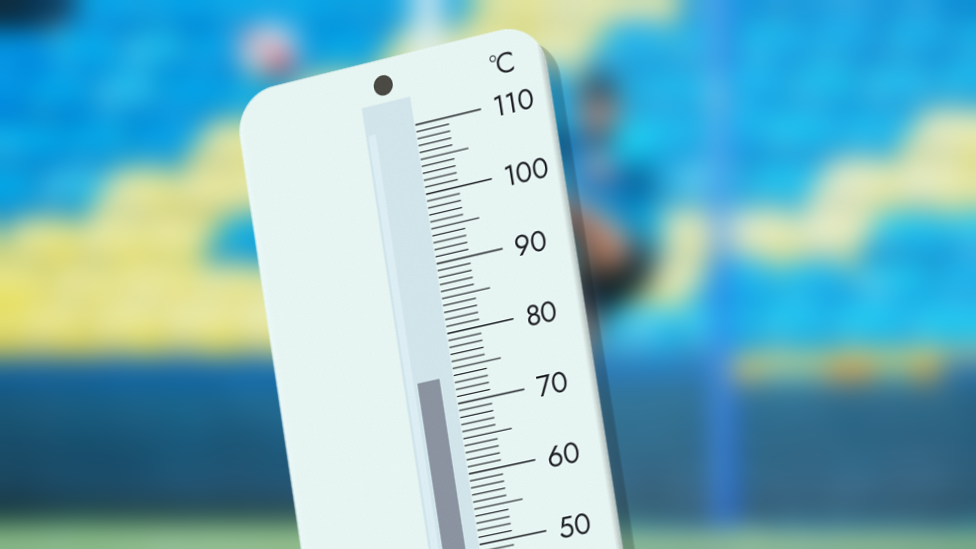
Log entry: {"value": 74, "unit": "°C"}
